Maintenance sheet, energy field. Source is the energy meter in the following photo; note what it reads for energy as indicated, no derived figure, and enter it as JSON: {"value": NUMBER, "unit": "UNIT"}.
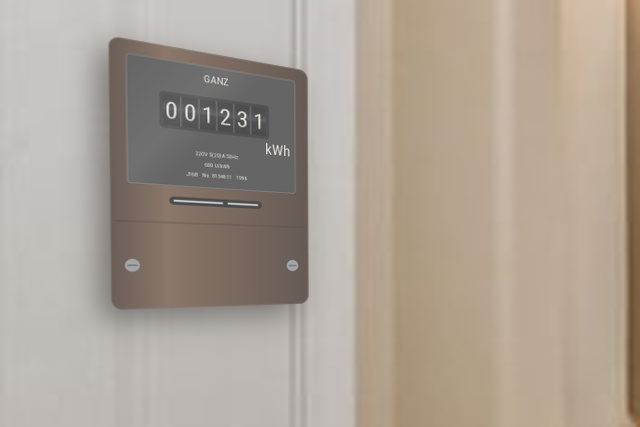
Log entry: {"value": 1231, "unit": "kWh"}
